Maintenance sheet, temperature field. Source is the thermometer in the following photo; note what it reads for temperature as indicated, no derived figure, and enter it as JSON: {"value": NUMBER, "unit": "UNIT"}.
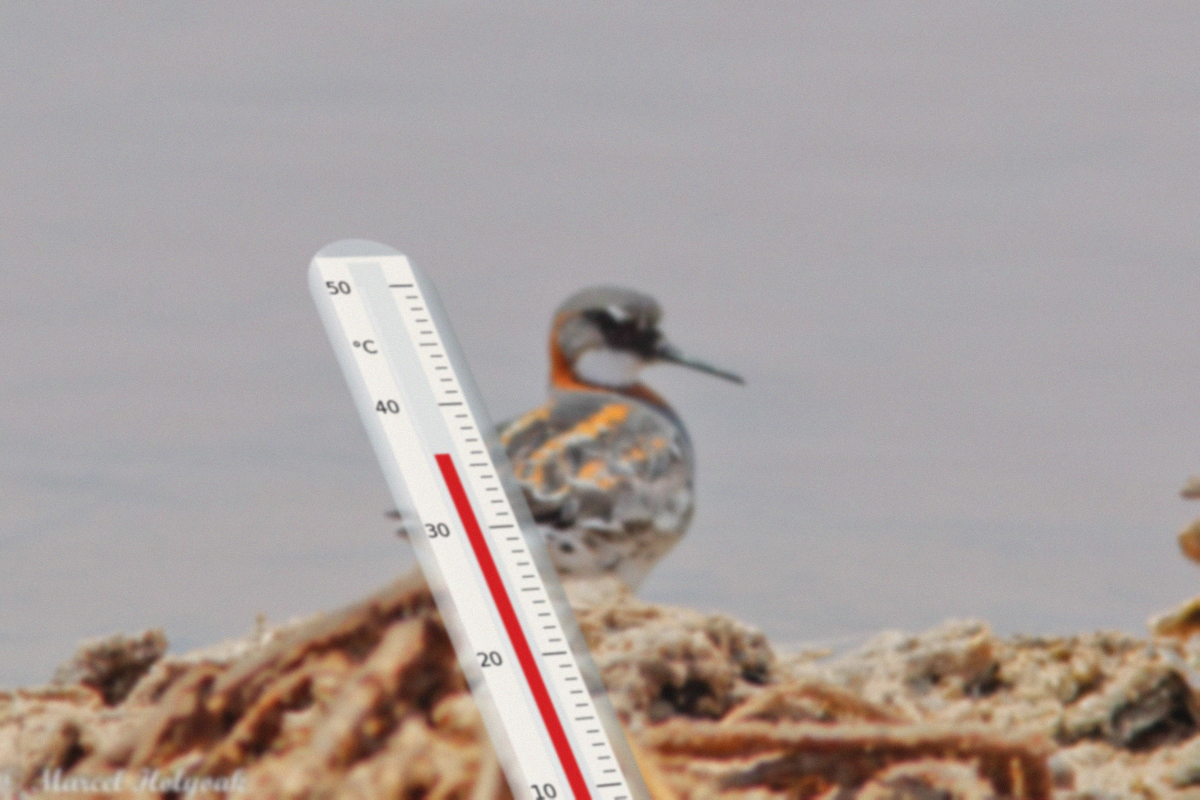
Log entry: {"value": 36, "unit": "°C"}
